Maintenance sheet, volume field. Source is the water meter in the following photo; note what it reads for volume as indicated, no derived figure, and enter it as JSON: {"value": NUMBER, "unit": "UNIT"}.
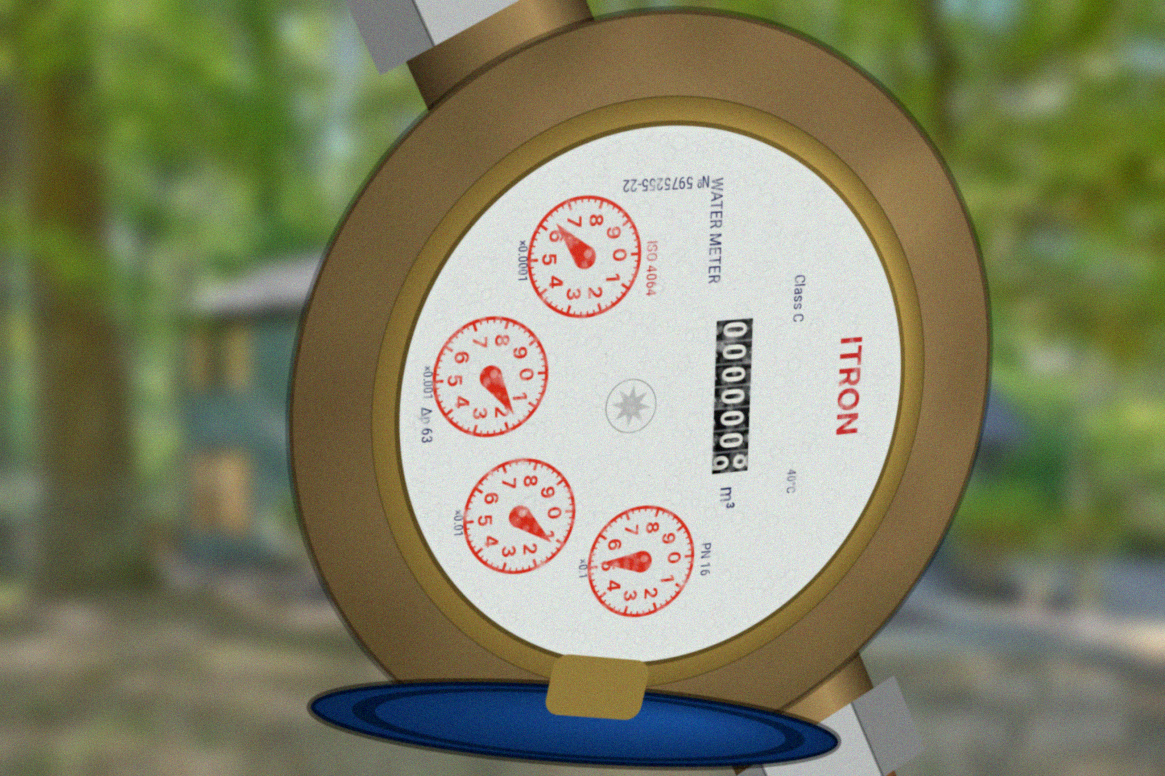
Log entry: {"value": 8.5116, "unit": "m³"}
